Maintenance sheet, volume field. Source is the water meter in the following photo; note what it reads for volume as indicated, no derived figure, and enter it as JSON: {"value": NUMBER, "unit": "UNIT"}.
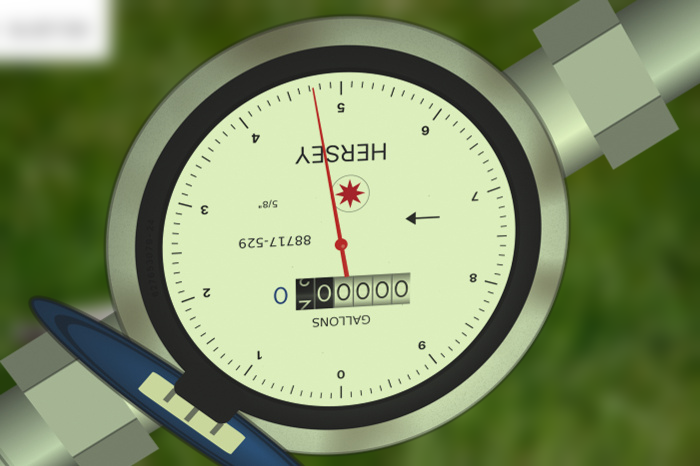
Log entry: {"value": 24.7, "unit": "gal"}
